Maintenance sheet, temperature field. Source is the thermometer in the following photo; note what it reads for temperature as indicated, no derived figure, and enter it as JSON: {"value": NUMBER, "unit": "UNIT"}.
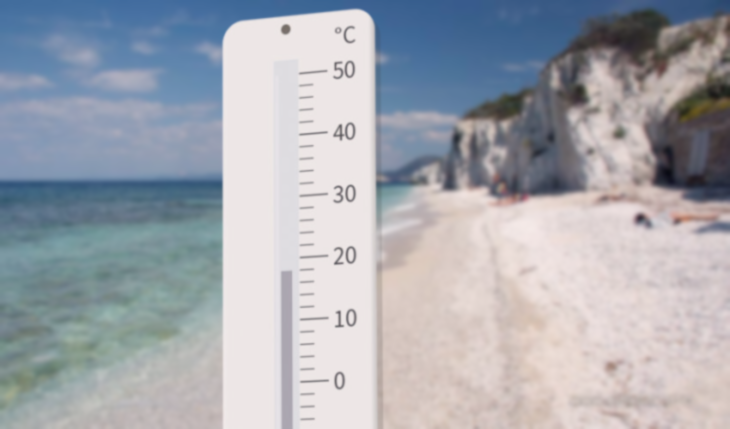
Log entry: {"value": 18, "unit": "°C"}
